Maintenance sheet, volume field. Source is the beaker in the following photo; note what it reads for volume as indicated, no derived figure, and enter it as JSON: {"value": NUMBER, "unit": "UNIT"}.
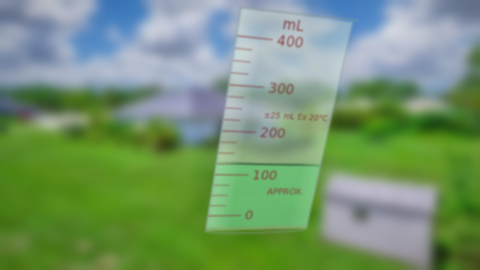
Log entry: {"value": 125, "unit": "mL"}
